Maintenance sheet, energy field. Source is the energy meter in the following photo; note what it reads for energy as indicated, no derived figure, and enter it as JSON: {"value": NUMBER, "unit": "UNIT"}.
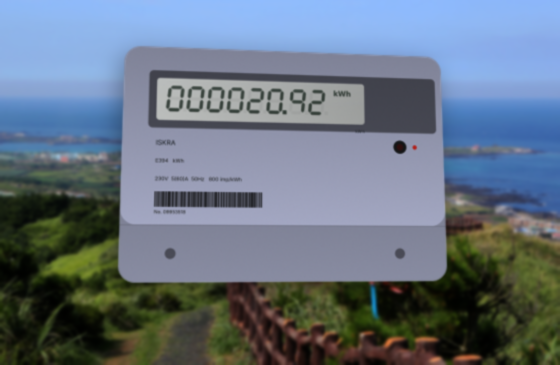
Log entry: {"value": 20.92, "unit": "kWh"}
